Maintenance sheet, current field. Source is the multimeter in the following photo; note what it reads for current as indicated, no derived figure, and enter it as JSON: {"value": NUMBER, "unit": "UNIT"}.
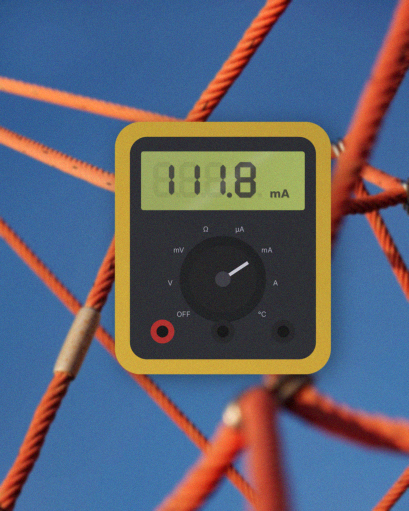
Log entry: {"value": 111.8, "unit": "mA"}
